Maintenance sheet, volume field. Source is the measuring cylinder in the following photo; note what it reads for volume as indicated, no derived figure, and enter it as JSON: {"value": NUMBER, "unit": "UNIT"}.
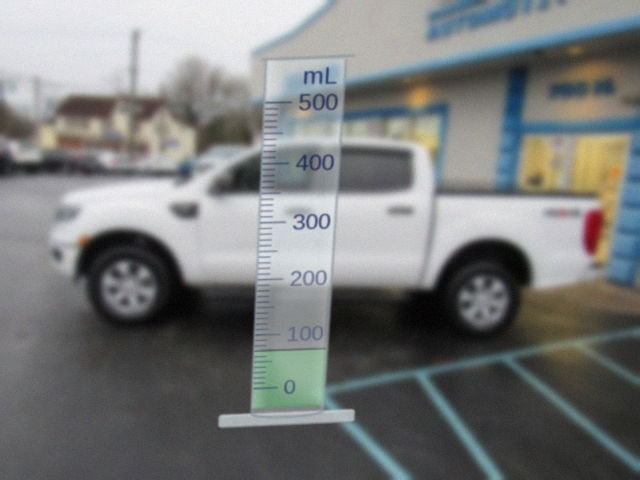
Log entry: {"value": 70, "unit": "mL"}
